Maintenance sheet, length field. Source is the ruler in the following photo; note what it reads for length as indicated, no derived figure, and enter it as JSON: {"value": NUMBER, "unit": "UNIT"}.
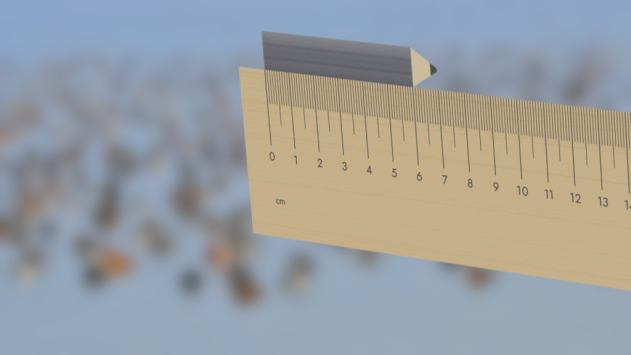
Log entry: {"value": 7, "unit": "cm"}
